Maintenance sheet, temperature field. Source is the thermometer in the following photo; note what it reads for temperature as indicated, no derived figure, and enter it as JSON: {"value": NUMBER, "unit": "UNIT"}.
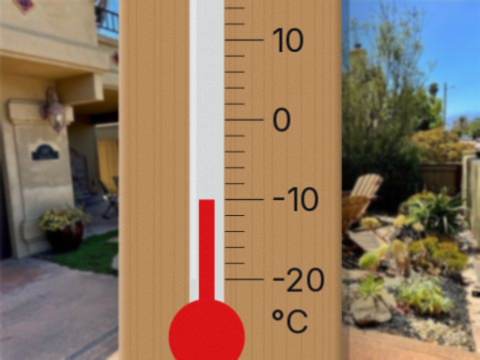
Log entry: {"value": -10, "unit": "°C"}
